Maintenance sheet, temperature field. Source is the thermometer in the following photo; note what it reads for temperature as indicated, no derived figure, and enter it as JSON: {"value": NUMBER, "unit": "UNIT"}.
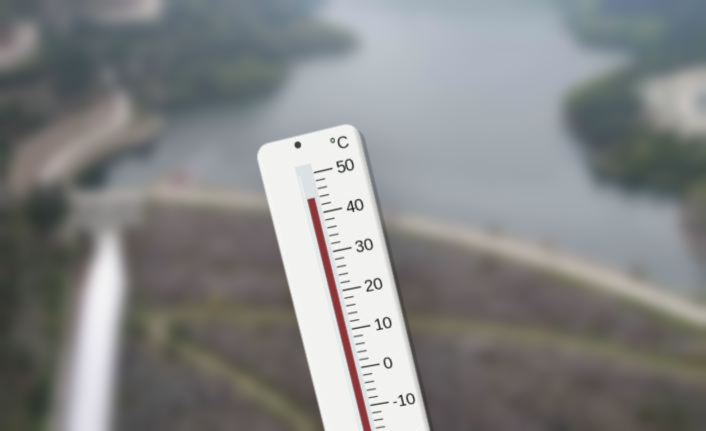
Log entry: {"value": 44, "unit": "°C"}
